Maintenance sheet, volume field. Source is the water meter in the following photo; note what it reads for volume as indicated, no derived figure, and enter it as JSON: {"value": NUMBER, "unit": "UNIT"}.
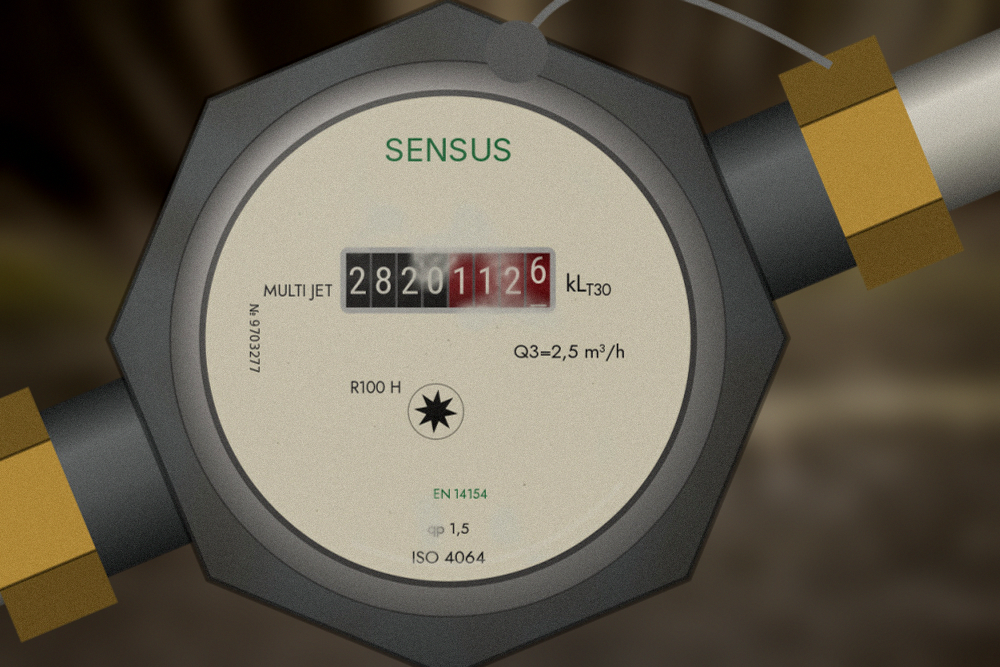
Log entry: {"value": 2820.1126, "unit": "kL"}
